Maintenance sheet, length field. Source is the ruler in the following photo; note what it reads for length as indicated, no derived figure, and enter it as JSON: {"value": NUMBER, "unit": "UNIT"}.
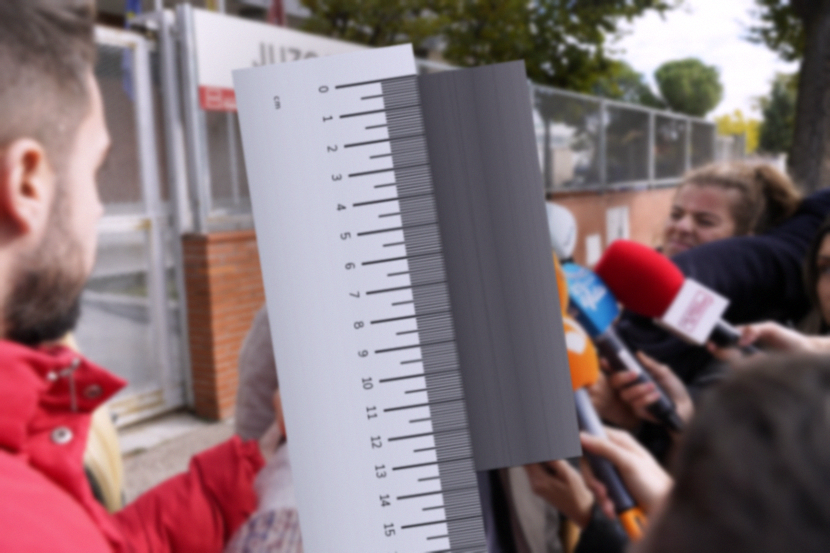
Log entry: {"value": 13.5, "unit": "cm"}
